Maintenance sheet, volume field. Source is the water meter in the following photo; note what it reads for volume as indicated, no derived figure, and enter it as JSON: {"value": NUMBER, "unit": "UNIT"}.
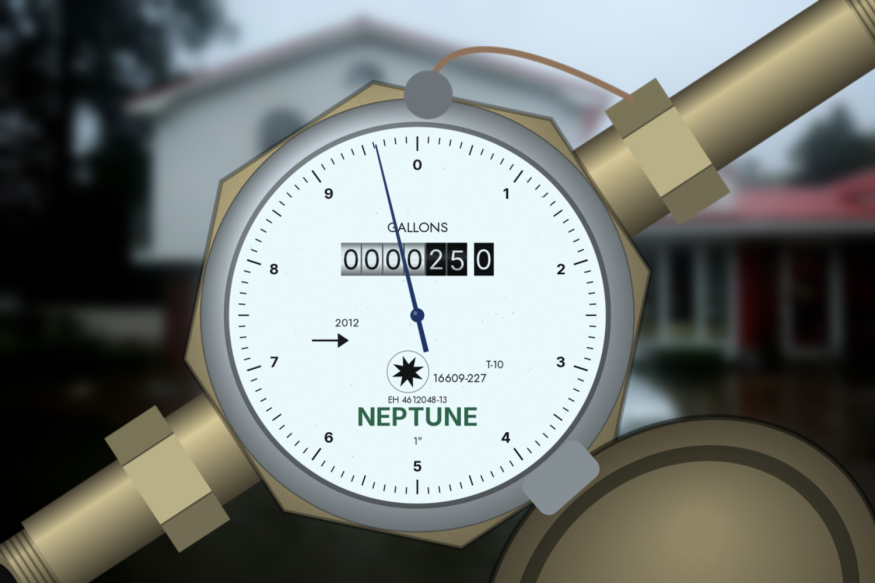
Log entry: {"value": 249.6, "unit": "gal"}
